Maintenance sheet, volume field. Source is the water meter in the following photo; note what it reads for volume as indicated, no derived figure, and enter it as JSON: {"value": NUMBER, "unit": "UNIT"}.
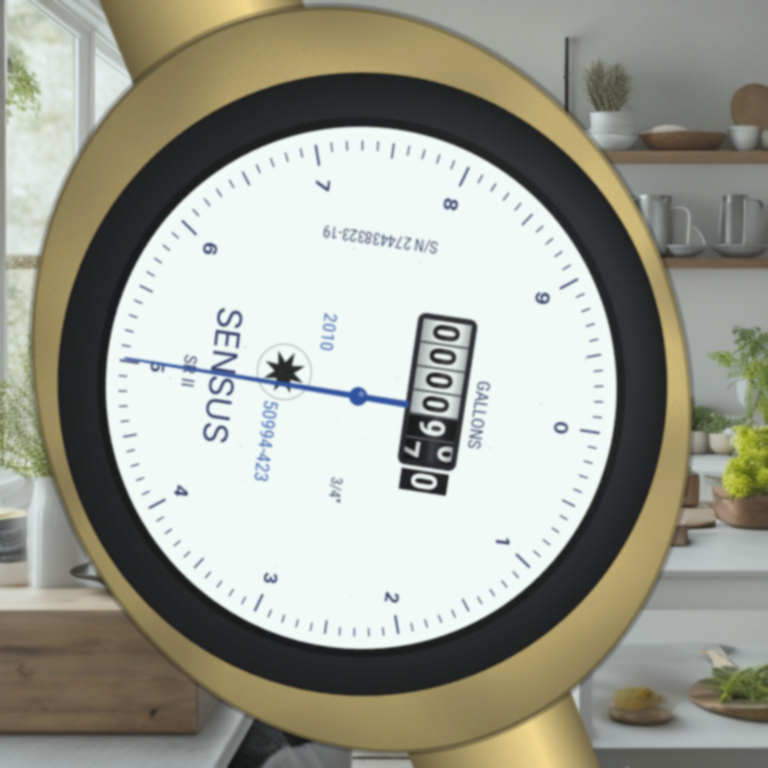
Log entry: {"value": 965.0, "unit": "gal"}
